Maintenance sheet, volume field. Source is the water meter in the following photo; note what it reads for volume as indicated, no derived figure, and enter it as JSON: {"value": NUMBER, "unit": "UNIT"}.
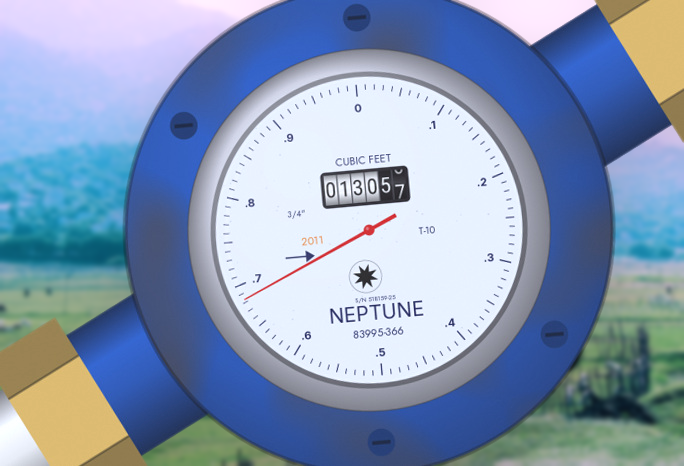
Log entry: {"value": 13056.68, "unit": "ft³"}
